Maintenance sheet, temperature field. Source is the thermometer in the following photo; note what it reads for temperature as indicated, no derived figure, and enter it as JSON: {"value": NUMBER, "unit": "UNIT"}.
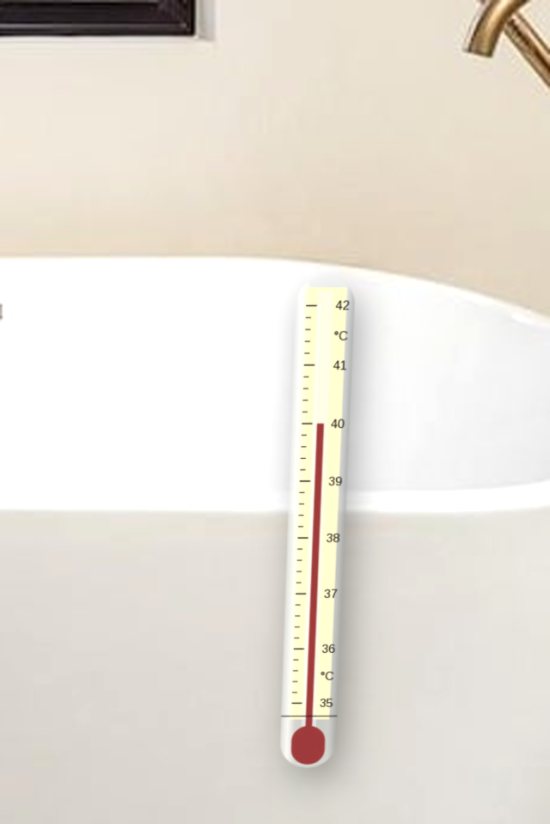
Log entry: {"value": 40, "unit": "°C"}
